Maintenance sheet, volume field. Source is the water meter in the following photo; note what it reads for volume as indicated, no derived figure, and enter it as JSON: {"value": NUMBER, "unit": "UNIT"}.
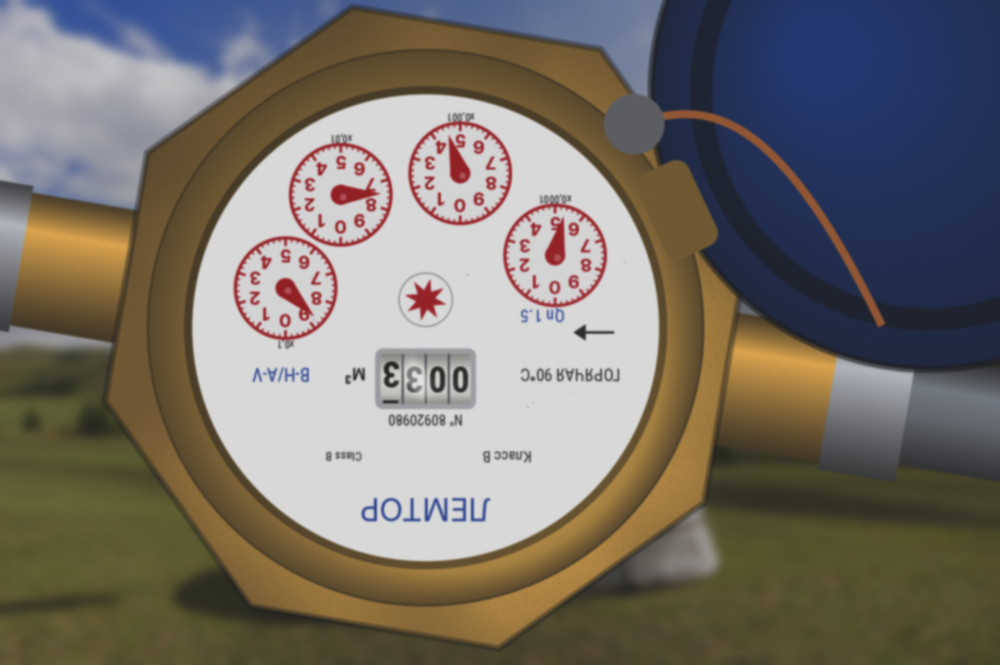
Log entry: {"value": 32.8745, "unit": "m³"}
